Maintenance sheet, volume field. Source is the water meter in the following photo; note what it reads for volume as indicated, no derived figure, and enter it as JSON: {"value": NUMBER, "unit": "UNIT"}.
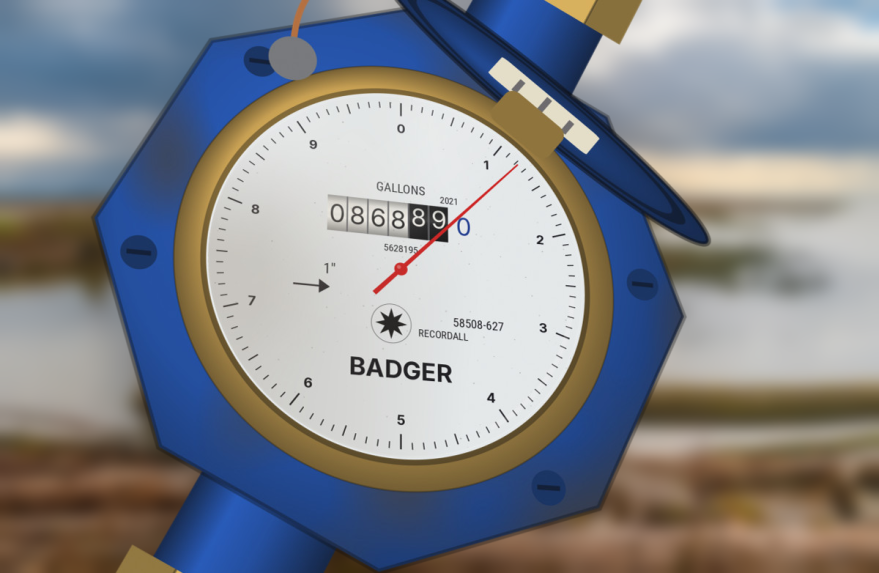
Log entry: {"value": 868891.2, "unit": "gal"}
